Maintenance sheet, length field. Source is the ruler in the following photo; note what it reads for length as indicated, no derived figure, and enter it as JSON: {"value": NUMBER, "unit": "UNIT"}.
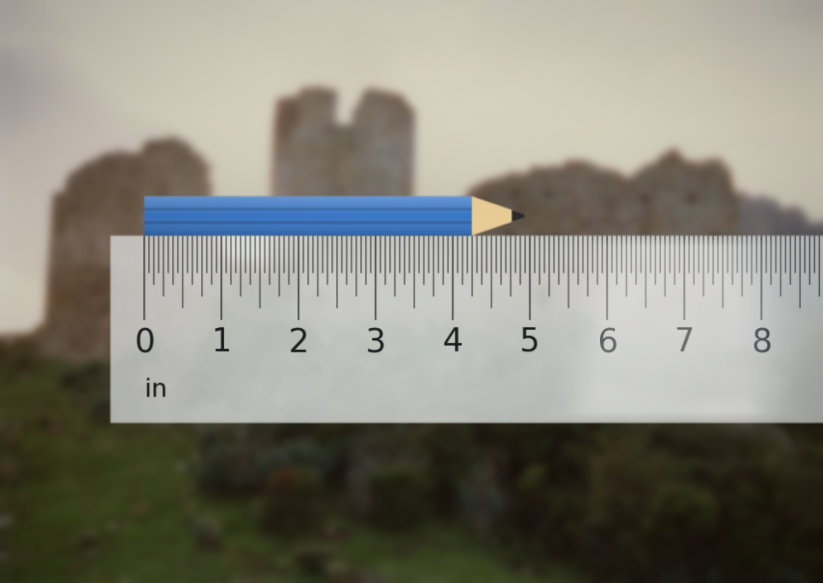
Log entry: {"value": 4.9375, "unit": "in"}
